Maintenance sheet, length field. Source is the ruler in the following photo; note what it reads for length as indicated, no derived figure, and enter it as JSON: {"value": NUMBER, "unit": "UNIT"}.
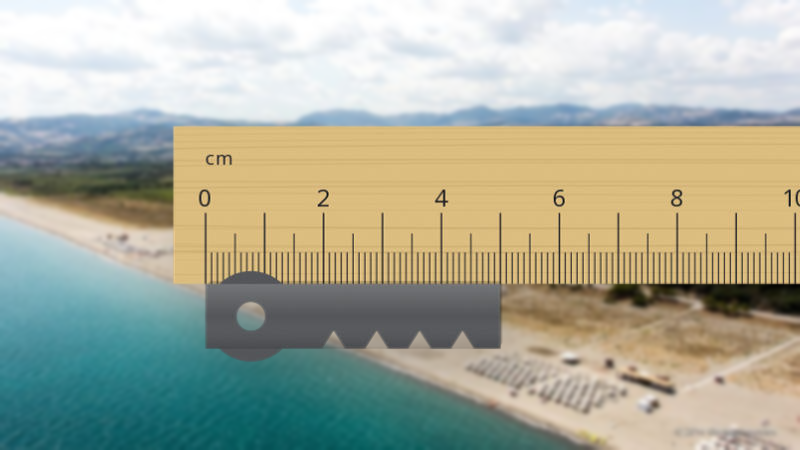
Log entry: {"value": 5, "unit": "cm"}
